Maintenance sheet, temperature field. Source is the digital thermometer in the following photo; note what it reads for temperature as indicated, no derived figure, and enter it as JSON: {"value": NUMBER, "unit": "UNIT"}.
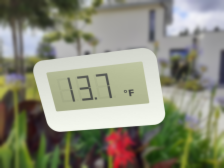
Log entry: {"value": 13.7, "unit": "°F"}
